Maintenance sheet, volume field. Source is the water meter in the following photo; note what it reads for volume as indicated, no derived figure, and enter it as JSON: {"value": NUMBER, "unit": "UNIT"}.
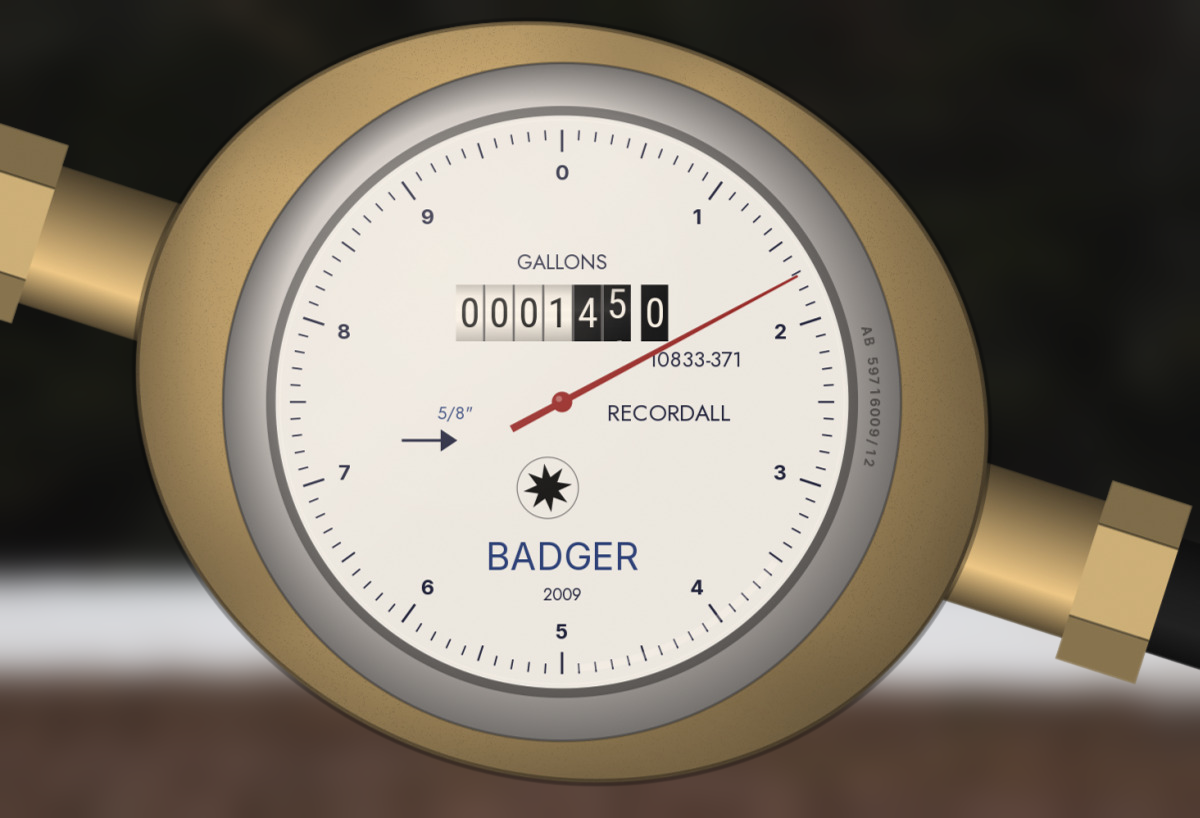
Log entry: {"value": 1451.7, "unit": "gal"}
